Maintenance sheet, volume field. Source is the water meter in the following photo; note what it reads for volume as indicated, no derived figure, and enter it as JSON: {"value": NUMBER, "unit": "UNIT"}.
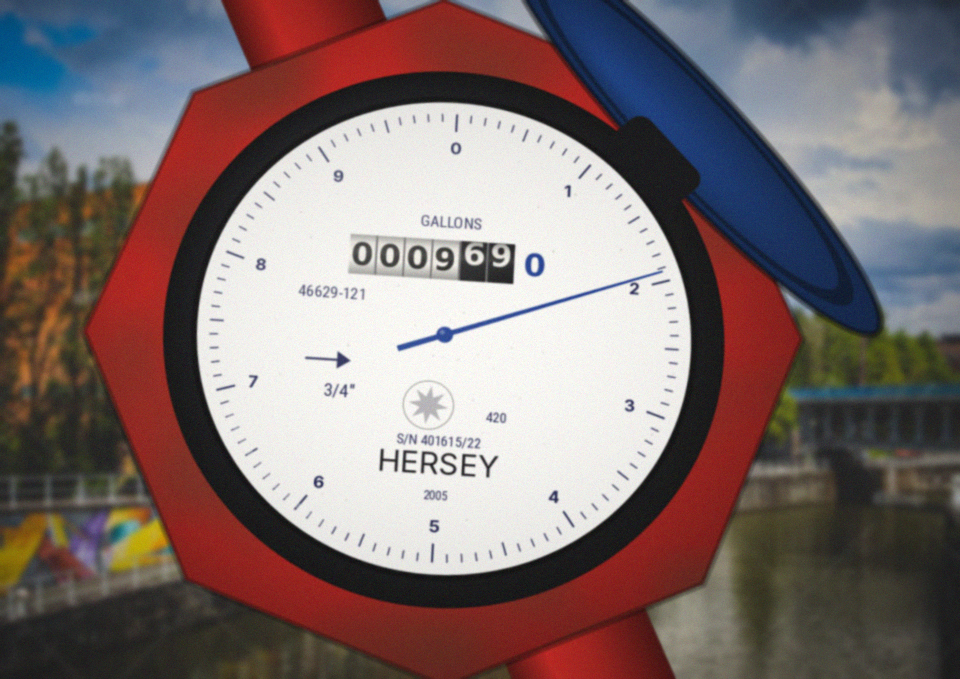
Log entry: {"value": 9691.9, "unit": "gal"}
